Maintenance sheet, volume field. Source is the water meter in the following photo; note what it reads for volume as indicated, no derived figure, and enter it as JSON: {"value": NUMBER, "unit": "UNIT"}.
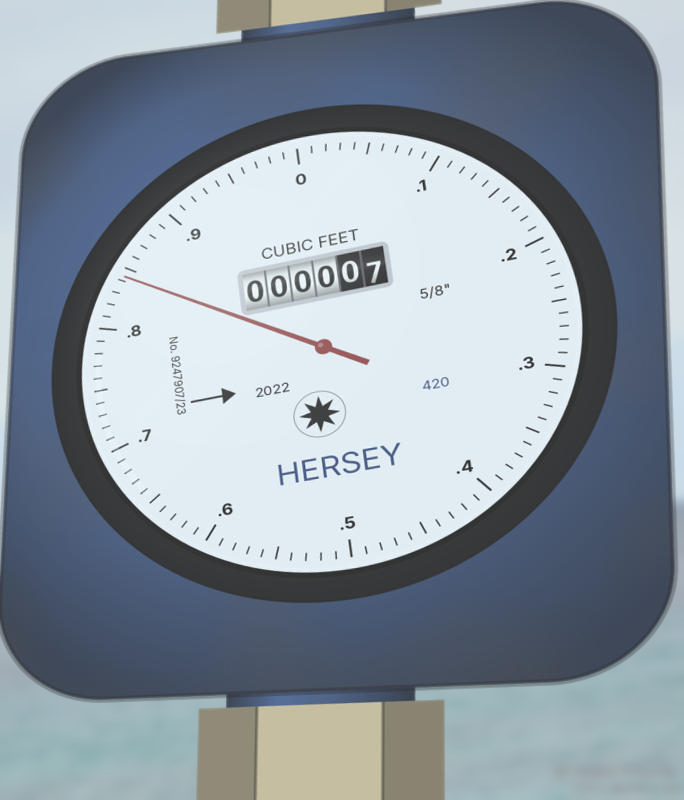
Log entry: {"value": 6.84, "unit": "ft³"}
